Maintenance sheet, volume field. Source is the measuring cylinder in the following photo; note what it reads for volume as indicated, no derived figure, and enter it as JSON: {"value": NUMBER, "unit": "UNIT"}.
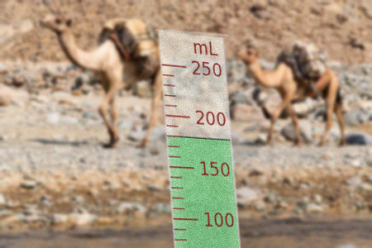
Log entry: {"value": 180, "unit": "mL"}
